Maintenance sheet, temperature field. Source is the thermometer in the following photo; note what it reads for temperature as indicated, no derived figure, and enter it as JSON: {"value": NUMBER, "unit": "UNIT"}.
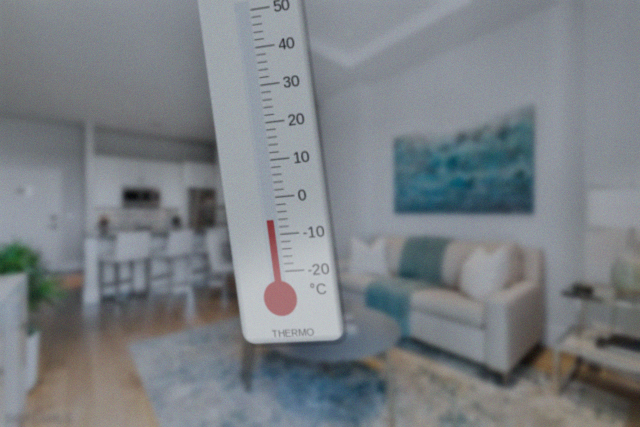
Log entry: {"value": -6, "unit": "°C"}
